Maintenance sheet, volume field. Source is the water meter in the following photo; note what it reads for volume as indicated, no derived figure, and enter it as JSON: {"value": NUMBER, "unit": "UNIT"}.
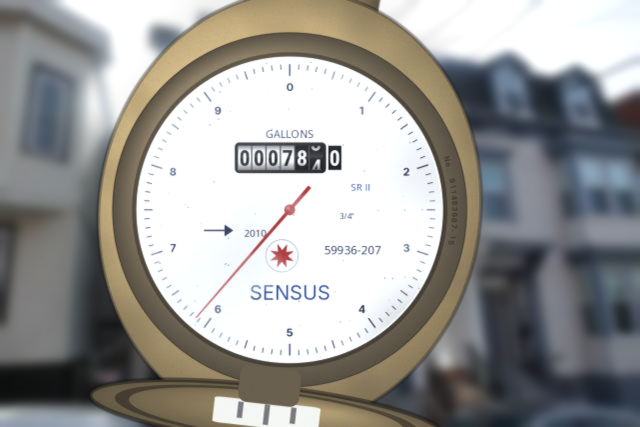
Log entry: {"value": 7836.1, "unit": "gal"}
